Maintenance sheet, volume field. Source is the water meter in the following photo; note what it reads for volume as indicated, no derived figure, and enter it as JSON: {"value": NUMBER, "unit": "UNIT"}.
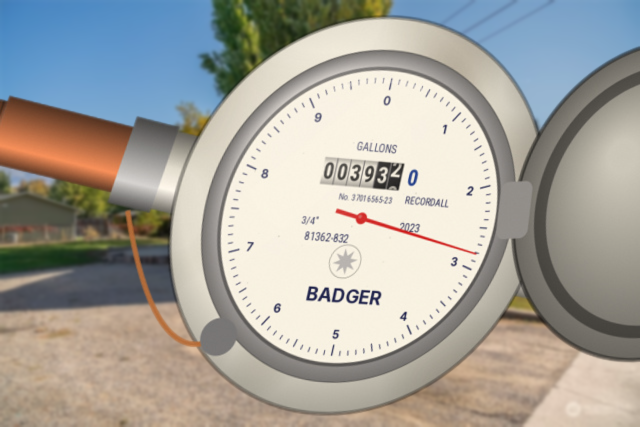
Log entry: {"value": 39322.8, "unit": "gal"}
